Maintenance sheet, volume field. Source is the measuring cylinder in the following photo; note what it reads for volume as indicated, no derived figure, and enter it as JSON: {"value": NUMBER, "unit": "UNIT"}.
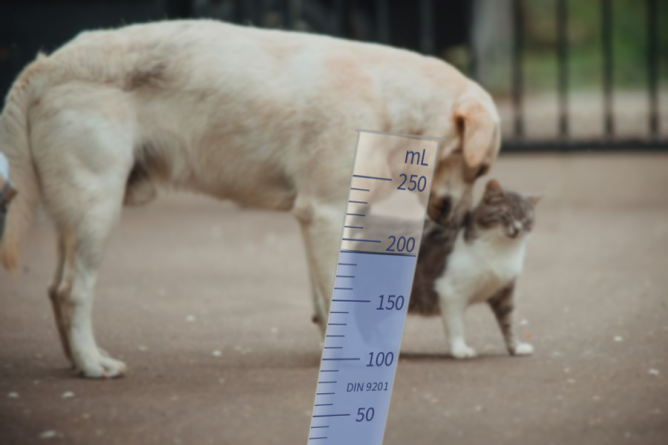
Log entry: {"value": 190, "unit": "mL"}
